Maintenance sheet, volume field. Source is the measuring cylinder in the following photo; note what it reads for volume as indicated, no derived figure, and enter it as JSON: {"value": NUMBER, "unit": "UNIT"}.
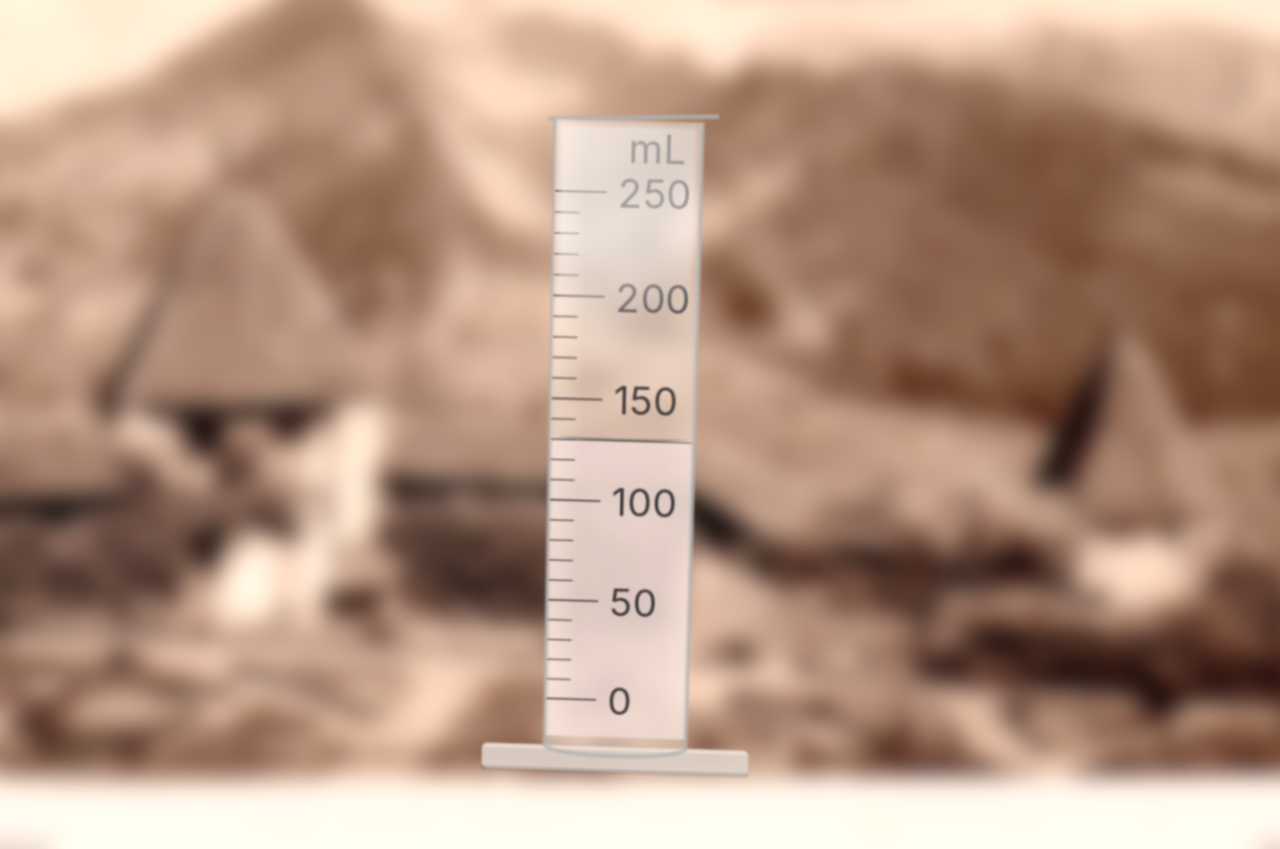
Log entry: {"value": 130, "unit": "mL"}
